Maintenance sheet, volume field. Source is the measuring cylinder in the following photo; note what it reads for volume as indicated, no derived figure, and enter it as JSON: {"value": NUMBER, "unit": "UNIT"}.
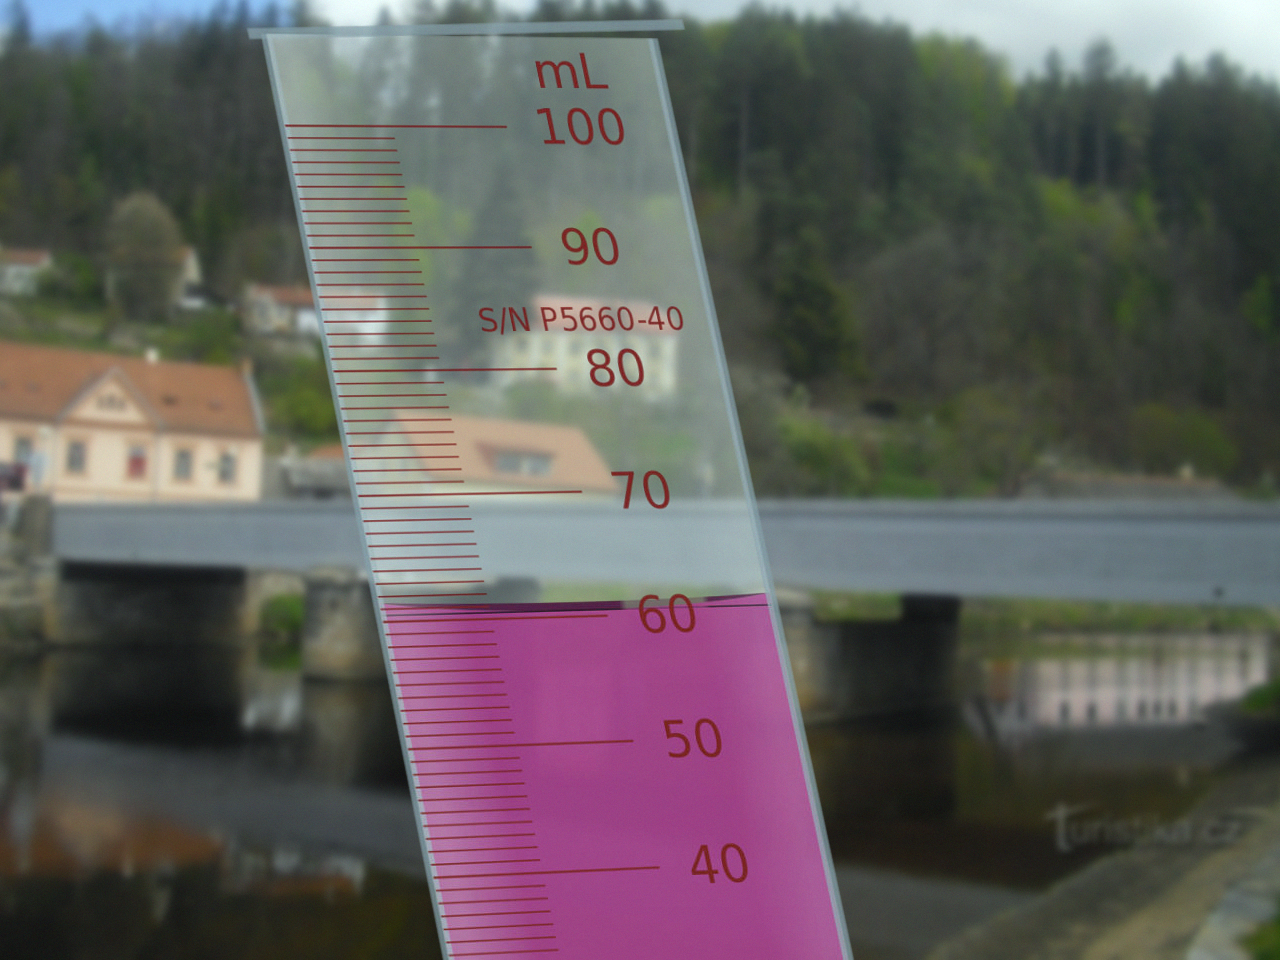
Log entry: {"value": 60.5, "unit": "mL"}
